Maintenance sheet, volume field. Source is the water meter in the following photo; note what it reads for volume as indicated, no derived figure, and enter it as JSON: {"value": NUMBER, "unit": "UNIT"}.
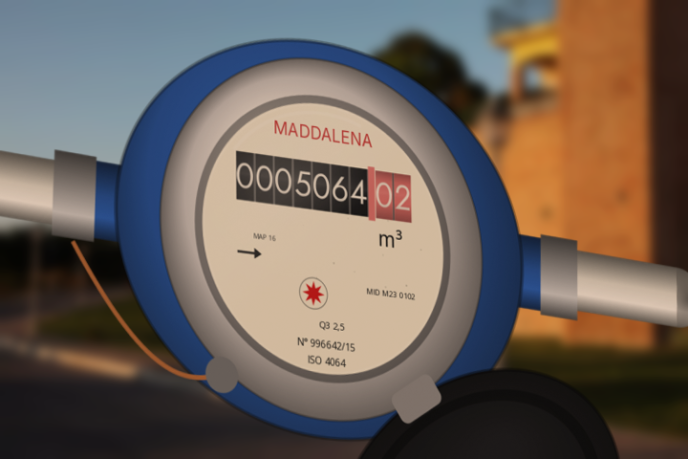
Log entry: {"value": 5064.02, "unit": "m³"}
